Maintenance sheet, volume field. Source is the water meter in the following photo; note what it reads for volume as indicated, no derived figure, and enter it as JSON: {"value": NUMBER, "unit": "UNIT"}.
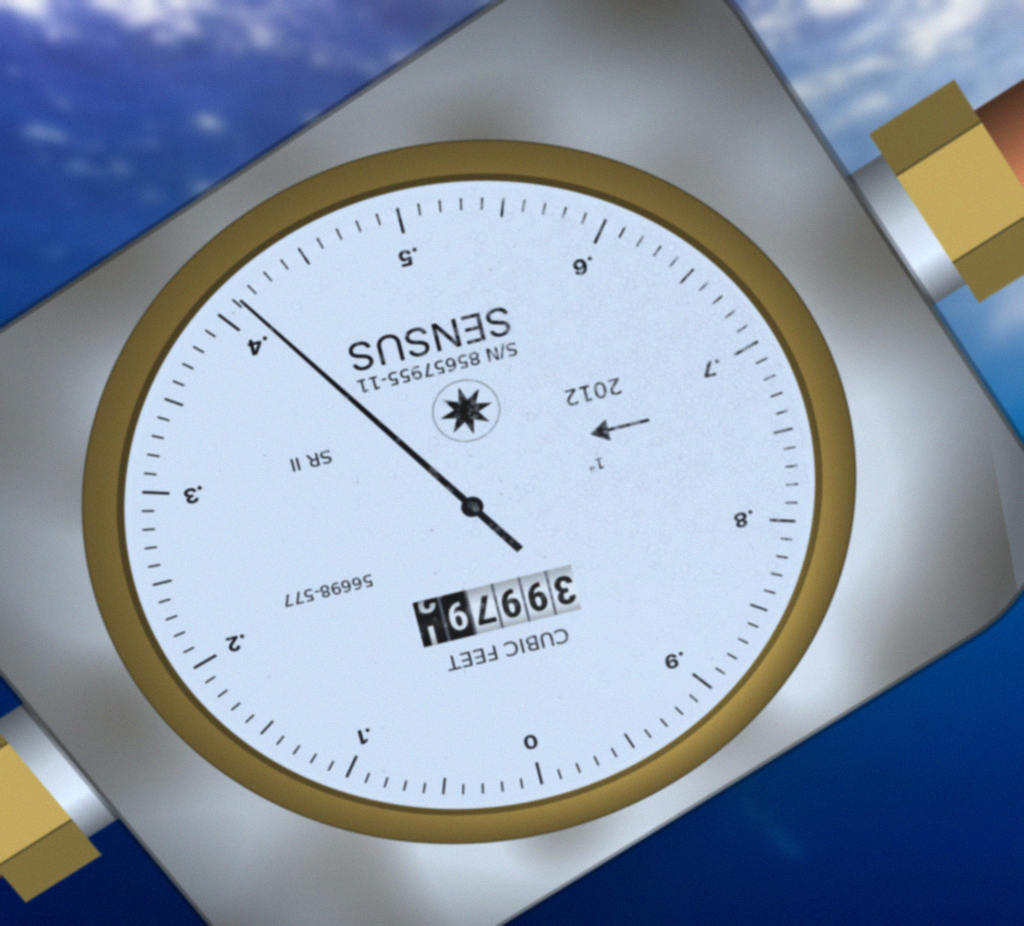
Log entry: {"value": 399791.41, "unit": "ft³"}
